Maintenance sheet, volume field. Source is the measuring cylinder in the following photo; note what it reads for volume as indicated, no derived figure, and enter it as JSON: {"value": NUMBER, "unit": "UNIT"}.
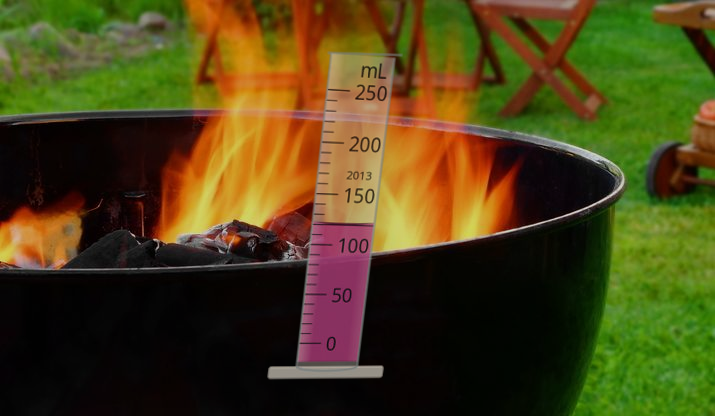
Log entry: {"value": 120, "unit": "mL"}
